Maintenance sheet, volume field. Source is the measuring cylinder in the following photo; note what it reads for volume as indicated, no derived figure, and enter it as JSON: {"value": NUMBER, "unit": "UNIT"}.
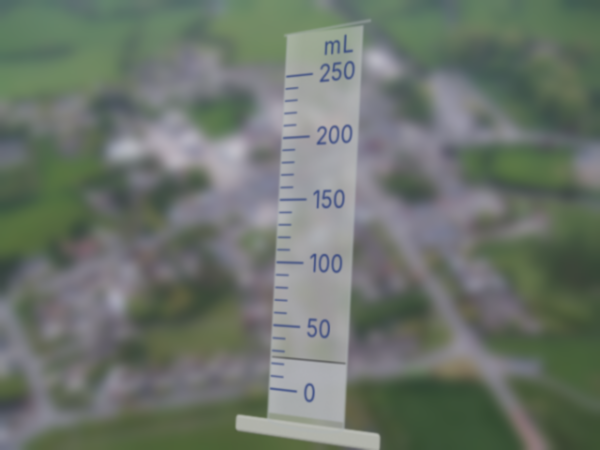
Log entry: {"value": 25, "unit": "mL"}
